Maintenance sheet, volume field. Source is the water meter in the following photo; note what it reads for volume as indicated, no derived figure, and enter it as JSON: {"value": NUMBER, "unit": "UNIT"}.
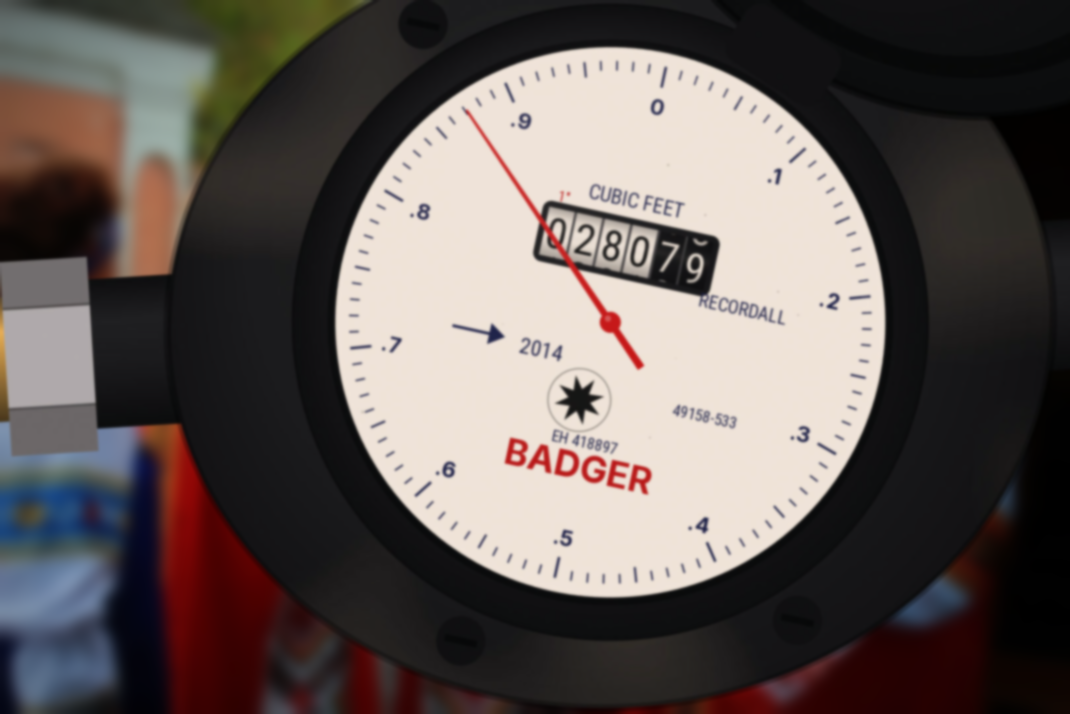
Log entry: {"value": 28078.87, "unit": "ft³"}
